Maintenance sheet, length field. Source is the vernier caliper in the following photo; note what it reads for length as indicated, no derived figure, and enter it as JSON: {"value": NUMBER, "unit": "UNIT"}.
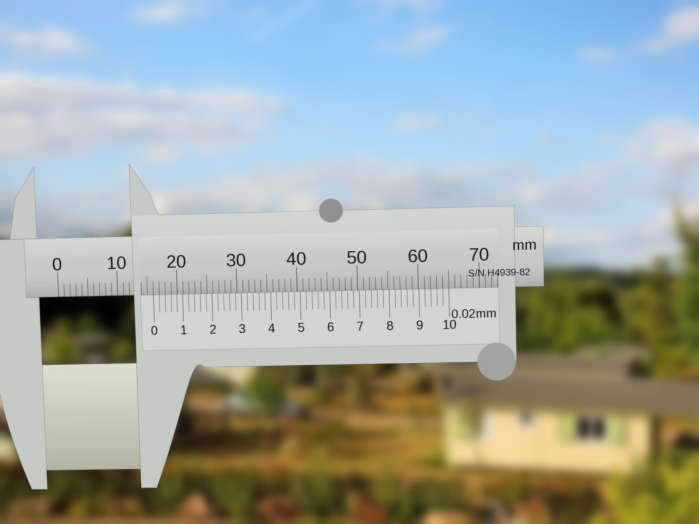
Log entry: {"value": 16.0, "unit": "mm"}
